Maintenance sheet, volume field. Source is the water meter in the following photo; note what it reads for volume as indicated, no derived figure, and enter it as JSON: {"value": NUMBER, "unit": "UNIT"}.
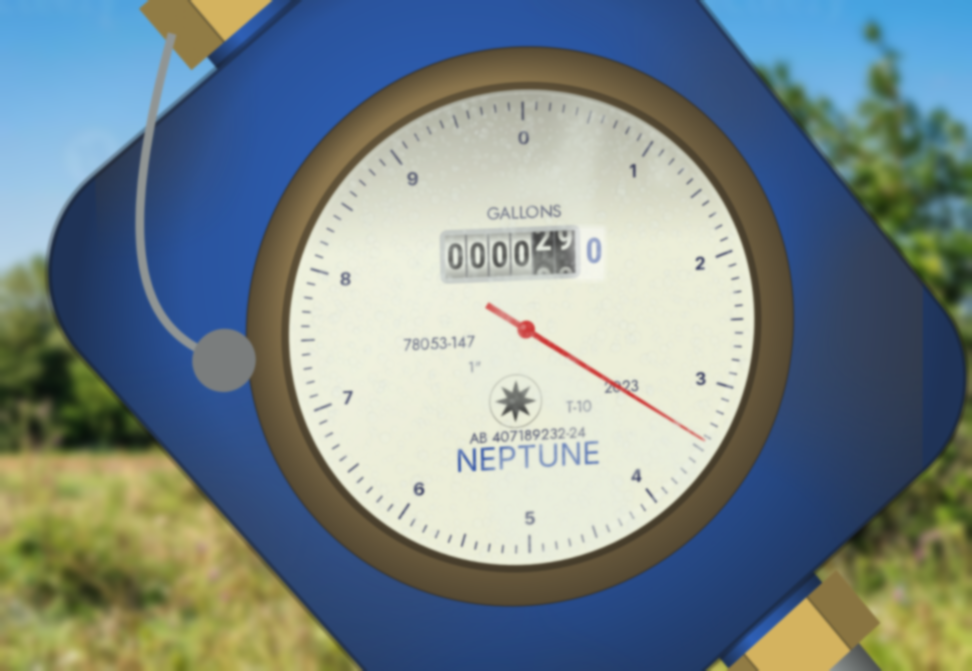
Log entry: {"value": 293.4, "unit": "gal"}
